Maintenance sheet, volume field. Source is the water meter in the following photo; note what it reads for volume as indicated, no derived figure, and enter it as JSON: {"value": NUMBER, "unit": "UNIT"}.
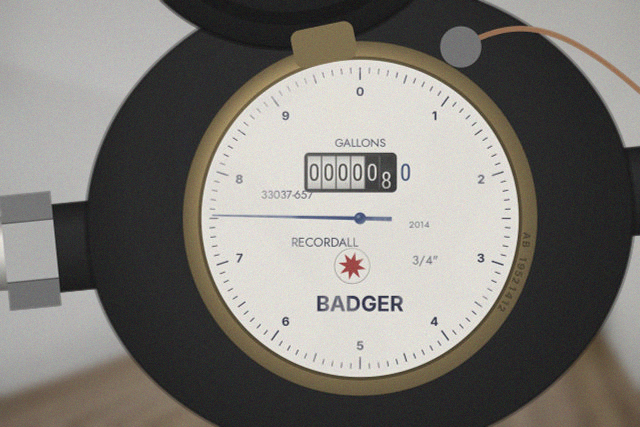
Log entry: {"value": 77.5, "unit": "gal"}
